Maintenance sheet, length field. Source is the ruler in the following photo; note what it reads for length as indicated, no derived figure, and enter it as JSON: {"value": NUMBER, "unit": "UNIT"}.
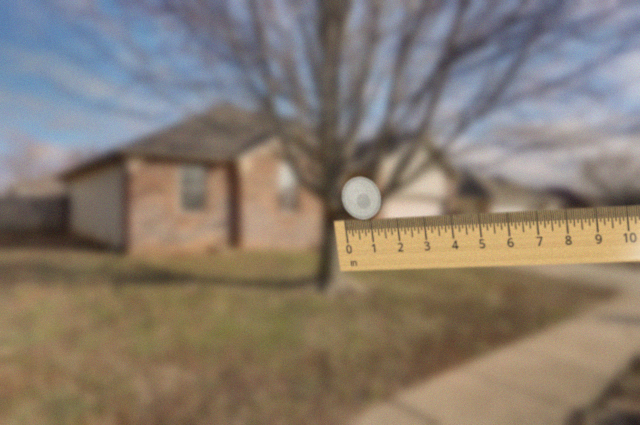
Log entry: {"value": 1.5, "unit": "in"}
